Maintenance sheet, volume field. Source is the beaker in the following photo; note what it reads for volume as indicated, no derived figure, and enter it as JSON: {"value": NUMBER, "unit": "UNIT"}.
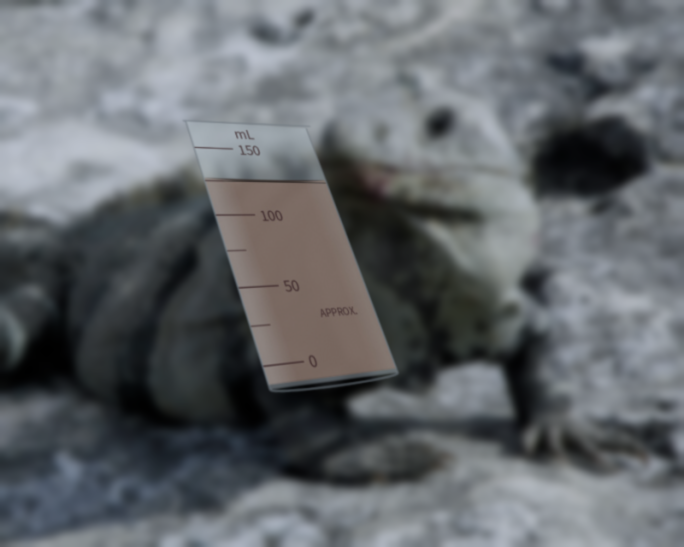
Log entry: {"value": 125, "unit": "mL"}
